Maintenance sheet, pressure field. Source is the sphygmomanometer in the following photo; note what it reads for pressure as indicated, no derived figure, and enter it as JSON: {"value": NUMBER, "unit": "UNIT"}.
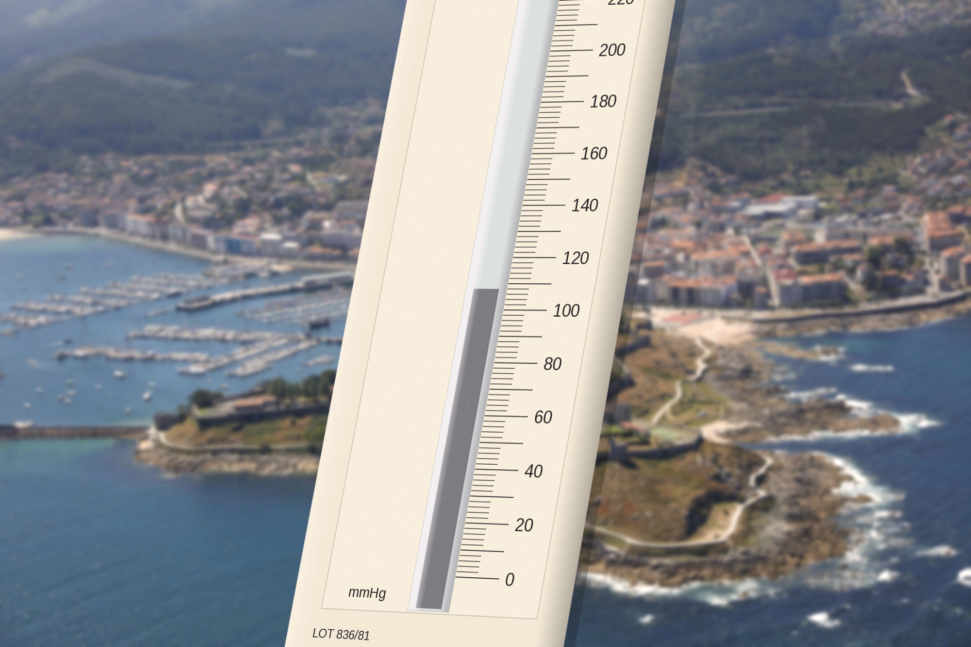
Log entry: {"value": 108, "unit": "mmHg"}
